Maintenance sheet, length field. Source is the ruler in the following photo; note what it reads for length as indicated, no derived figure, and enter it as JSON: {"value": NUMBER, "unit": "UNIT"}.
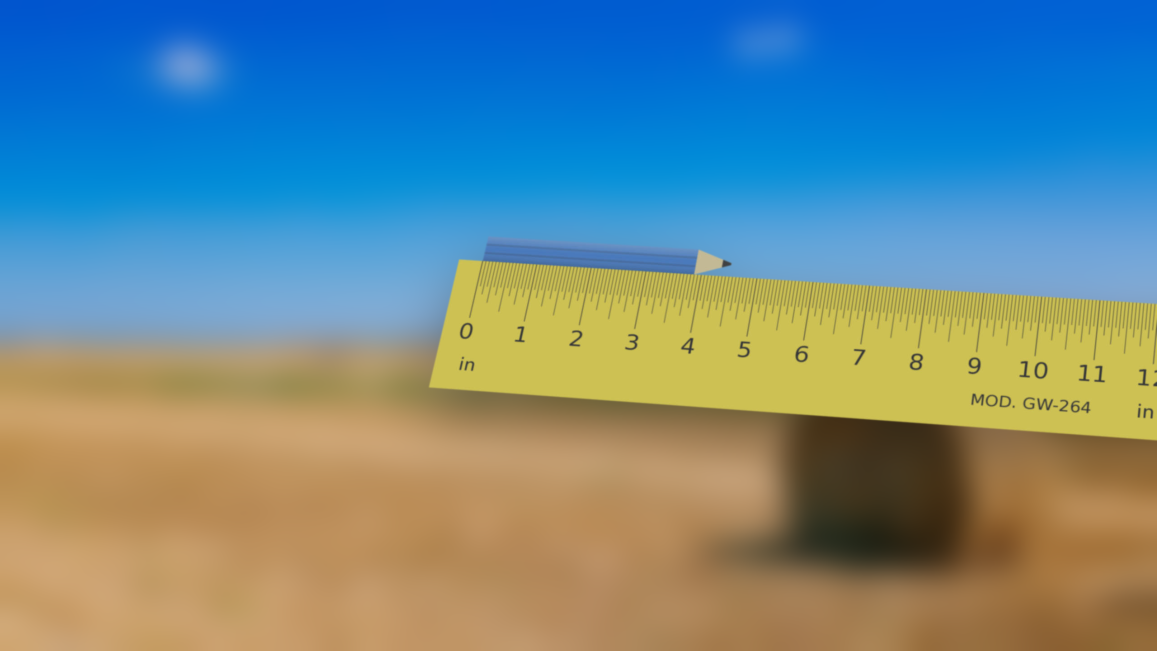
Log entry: {"value": 4.5, "unit": "in"}
